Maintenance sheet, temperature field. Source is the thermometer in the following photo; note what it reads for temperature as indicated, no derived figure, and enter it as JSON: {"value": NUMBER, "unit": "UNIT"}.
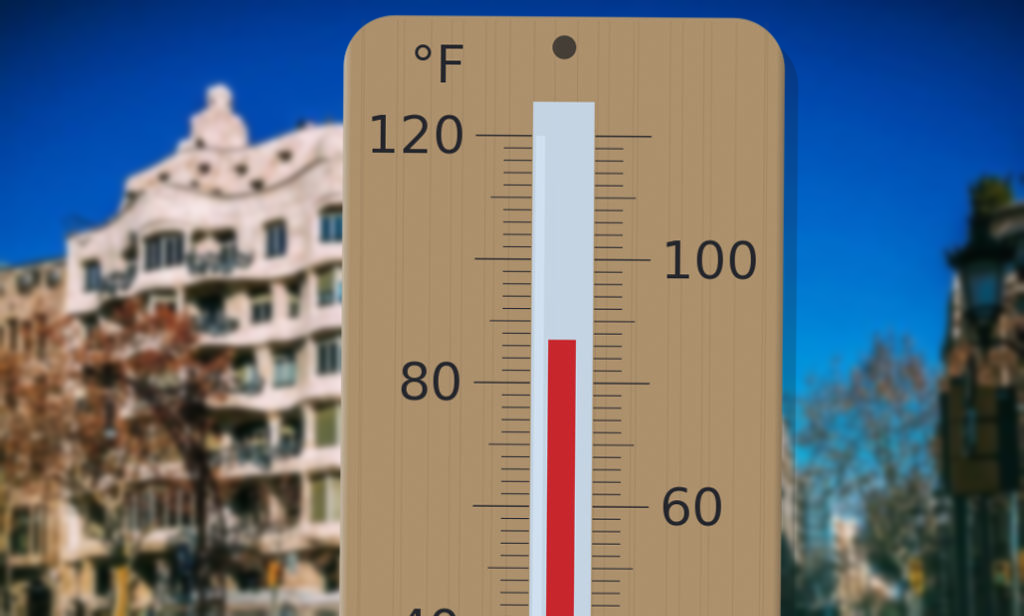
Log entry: {"value": 87, "unit": "°F"}
